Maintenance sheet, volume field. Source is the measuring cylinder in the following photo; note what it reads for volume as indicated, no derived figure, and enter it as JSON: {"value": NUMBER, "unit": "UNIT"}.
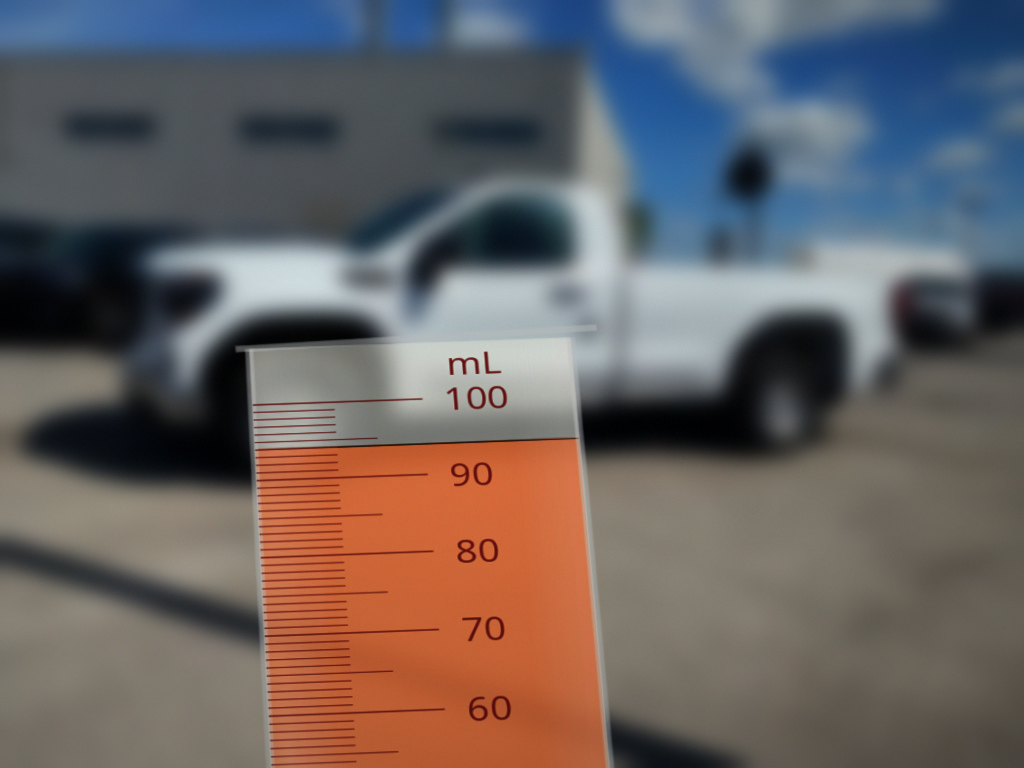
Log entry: {"value": 94, "unit": "mL"}
